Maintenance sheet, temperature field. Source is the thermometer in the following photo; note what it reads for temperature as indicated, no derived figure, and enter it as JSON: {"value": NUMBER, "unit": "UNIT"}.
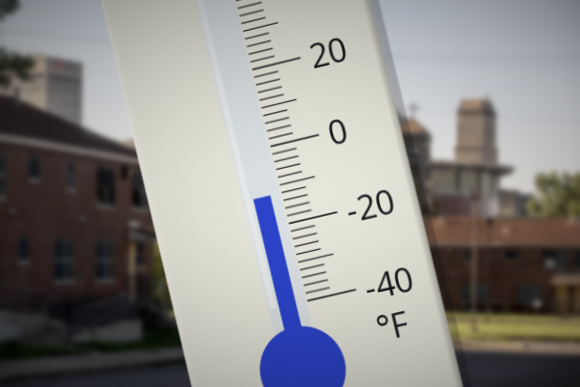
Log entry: {"value": -12, "unit": "°F"}
